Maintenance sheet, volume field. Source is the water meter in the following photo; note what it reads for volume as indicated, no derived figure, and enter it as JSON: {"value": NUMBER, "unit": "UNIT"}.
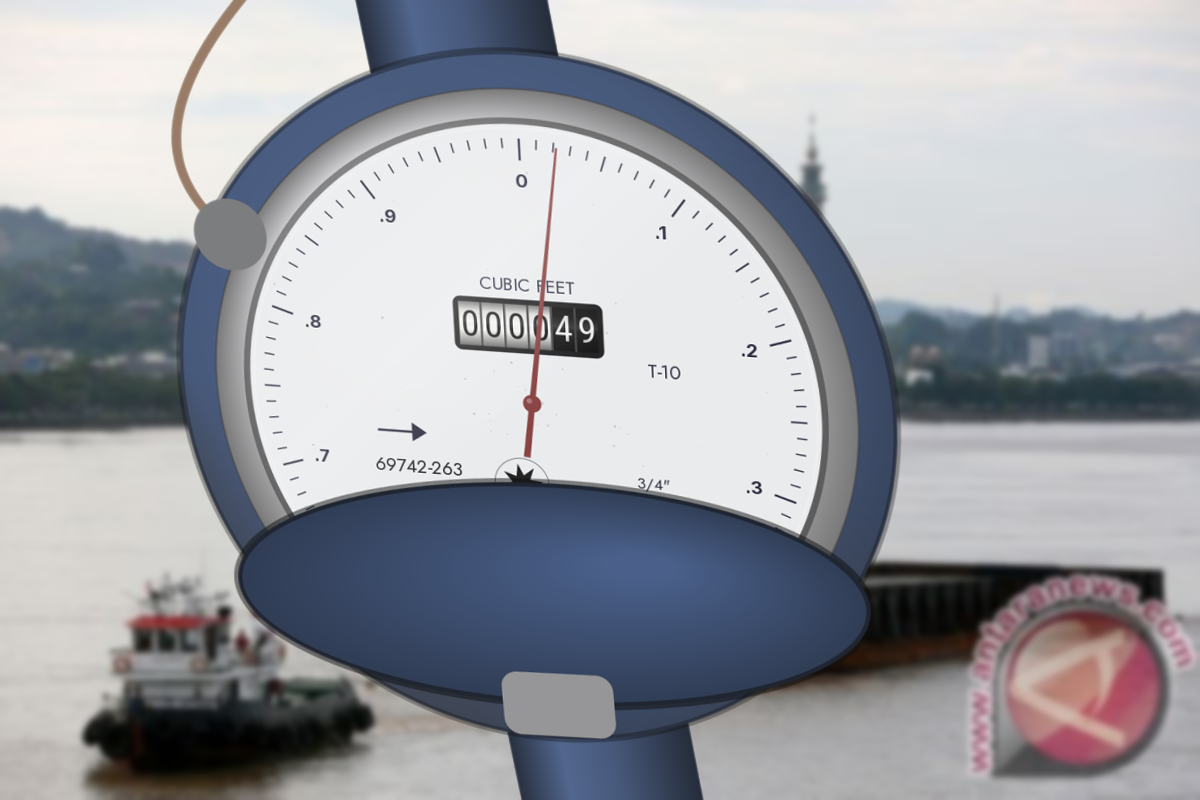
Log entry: {"value": 49.02, "unit": "ft³"}
